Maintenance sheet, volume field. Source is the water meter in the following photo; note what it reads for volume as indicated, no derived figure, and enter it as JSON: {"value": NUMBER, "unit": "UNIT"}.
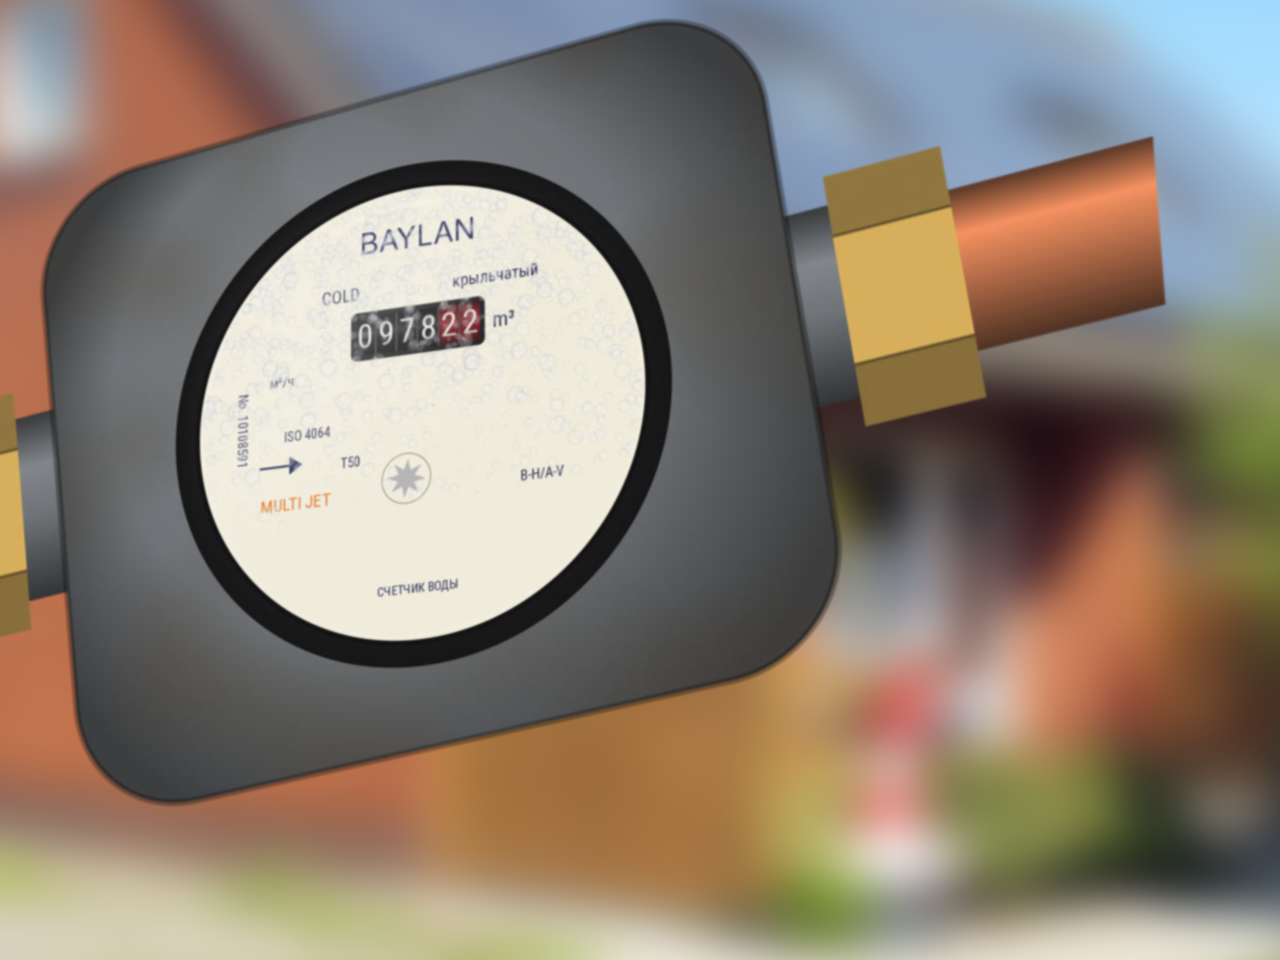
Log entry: {"value": 978.22, "unit": "m³"}
